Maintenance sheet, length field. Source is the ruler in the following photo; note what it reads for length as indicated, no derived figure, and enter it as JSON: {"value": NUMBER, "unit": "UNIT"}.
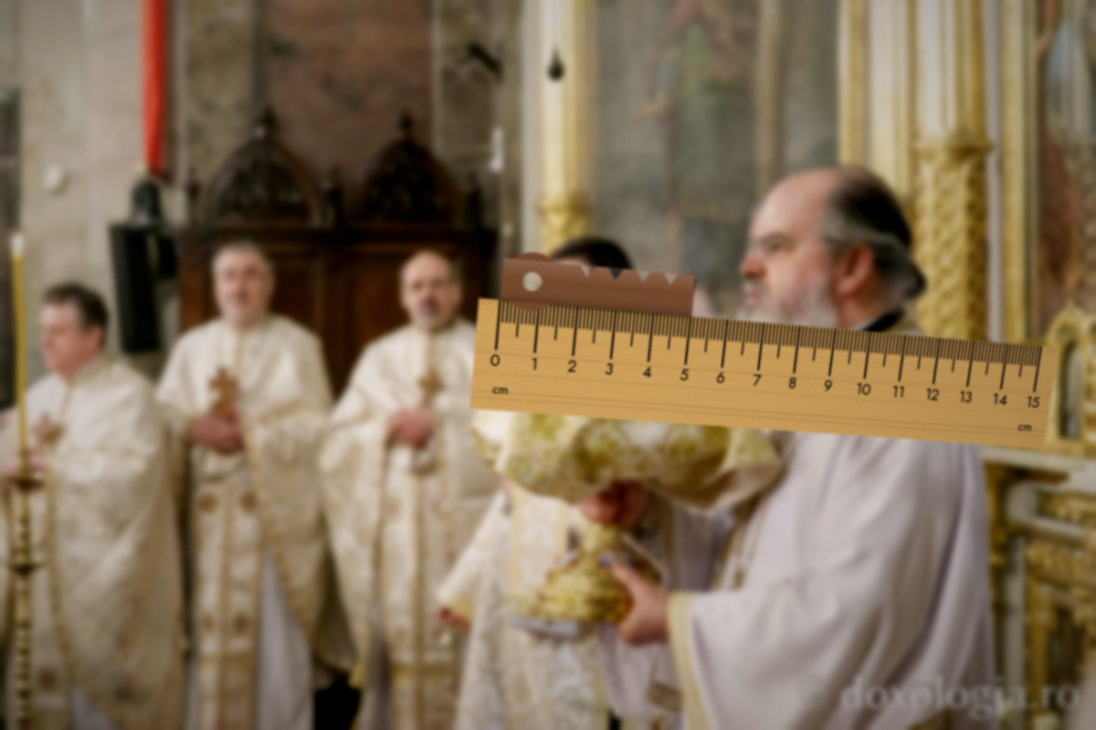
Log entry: {"value": 5, "unit": "cm"}
